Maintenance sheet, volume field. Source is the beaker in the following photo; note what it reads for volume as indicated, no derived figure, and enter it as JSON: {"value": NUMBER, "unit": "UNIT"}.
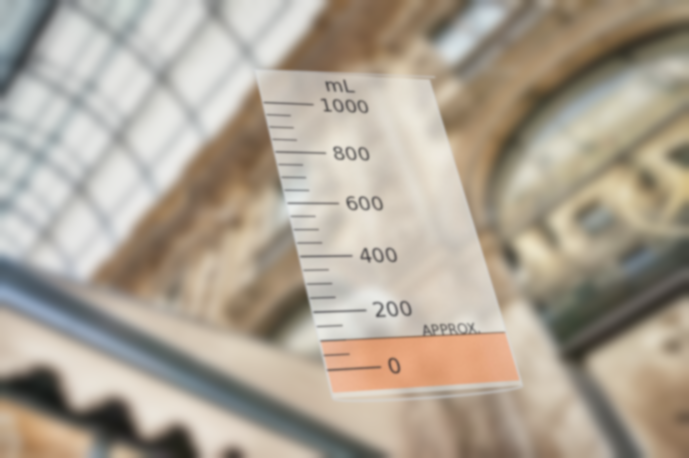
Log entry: {"value": 100, "unit": "mL"}
